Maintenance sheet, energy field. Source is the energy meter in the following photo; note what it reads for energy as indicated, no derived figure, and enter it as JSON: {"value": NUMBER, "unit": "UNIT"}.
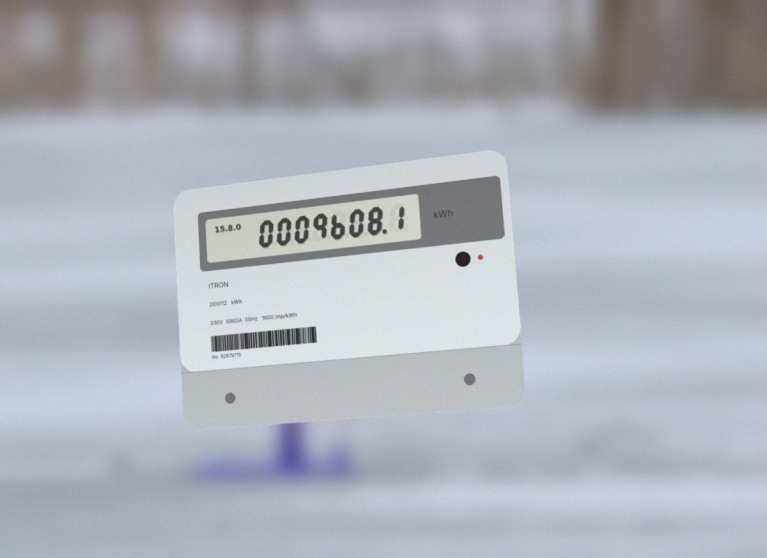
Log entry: {"value": 9608.1, "unit": "kWh"}
